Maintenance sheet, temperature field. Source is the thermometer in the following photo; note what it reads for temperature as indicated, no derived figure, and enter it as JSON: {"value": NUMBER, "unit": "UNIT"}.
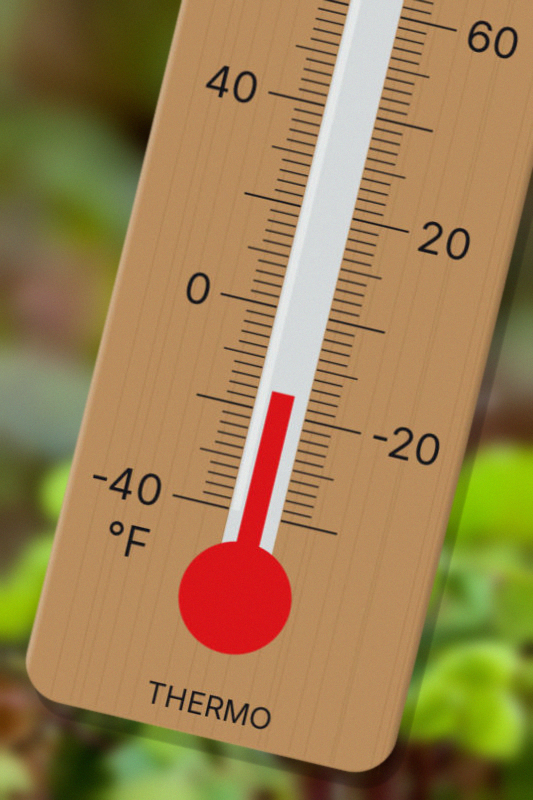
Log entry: {"value": -16, "unit": "°F"}
